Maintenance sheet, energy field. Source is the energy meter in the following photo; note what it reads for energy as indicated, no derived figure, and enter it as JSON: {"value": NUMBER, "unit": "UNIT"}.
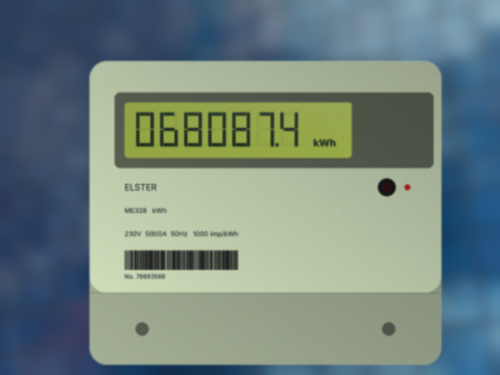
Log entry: {"value": 68087.4, "unit": "kWh"}
